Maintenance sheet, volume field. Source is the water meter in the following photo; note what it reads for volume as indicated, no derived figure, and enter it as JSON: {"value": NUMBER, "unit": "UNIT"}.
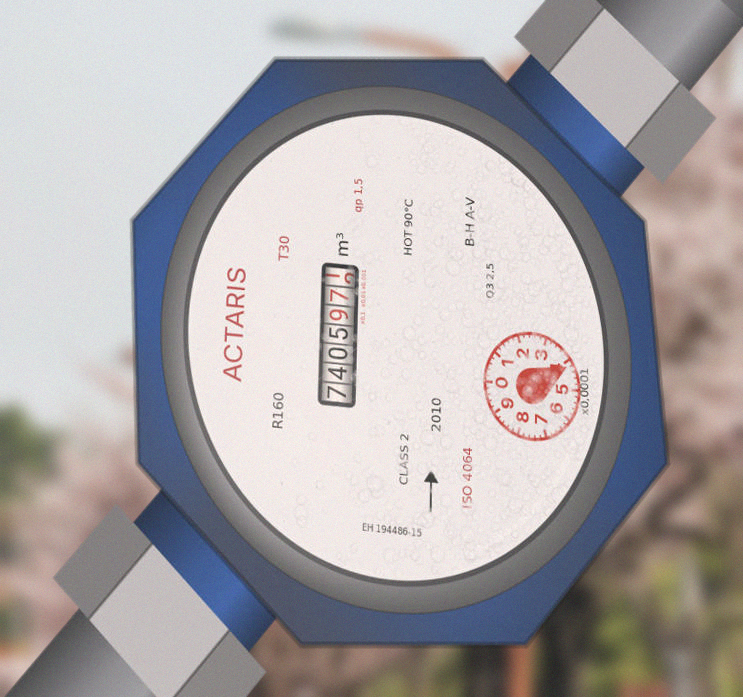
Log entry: {"value": 7405.9714, "unit": "m³"}
